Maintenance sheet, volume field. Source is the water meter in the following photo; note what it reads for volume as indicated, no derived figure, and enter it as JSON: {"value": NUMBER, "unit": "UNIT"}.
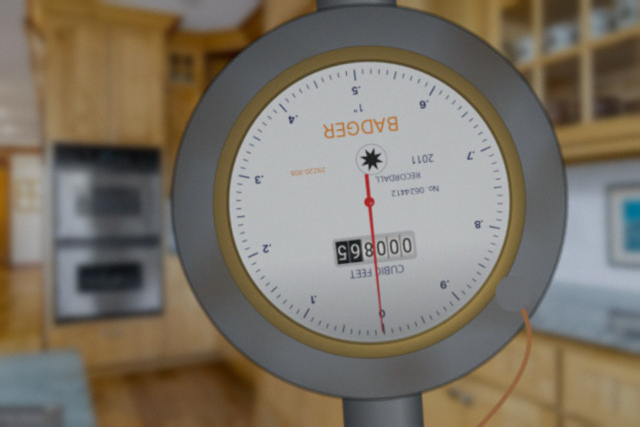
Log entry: {"value": 865.00, "unit": "ft³"}
